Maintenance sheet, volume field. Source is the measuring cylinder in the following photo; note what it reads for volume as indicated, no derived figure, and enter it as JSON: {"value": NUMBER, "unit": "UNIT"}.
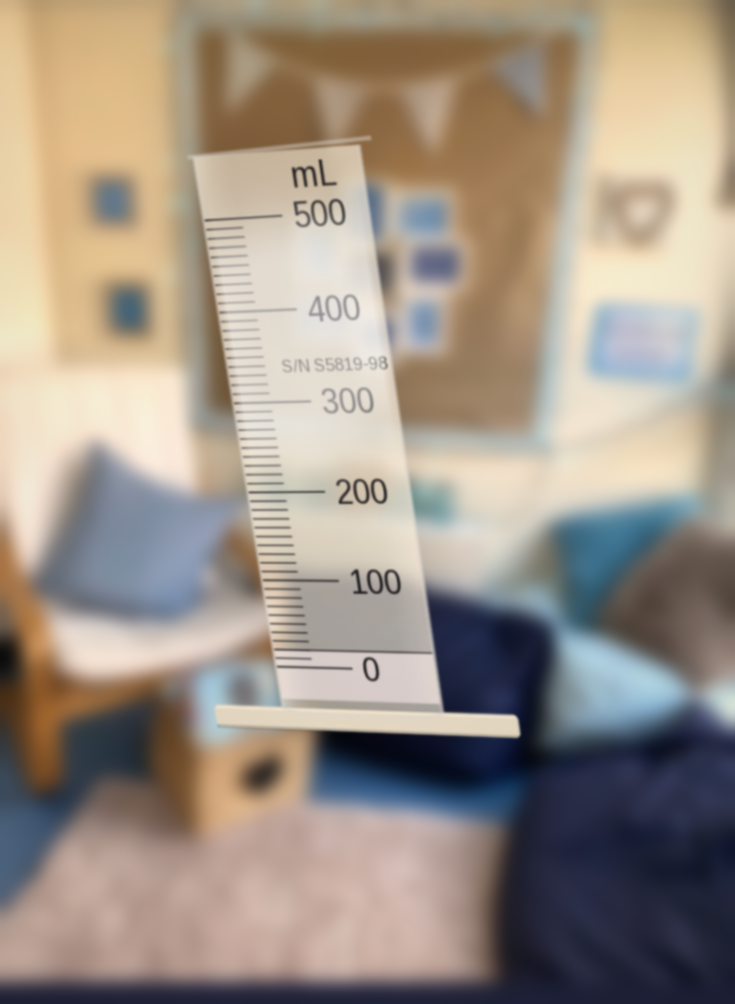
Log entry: {"value": 20, "unit": "mL"}
